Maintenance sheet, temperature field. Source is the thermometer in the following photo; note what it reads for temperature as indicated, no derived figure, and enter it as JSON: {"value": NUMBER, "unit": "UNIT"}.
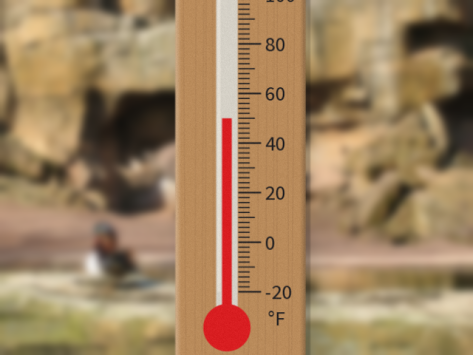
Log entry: {"value": 50, "unit": "°F"}
